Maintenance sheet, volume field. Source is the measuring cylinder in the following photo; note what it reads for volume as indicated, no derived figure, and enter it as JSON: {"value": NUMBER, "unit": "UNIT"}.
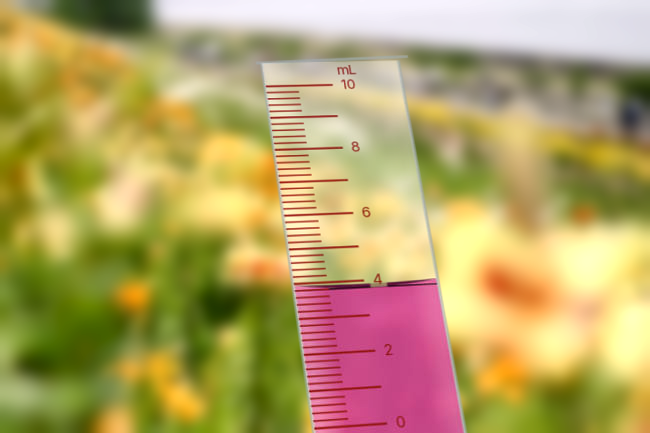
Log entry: {"value": 3.8, "unit": "mL"}
